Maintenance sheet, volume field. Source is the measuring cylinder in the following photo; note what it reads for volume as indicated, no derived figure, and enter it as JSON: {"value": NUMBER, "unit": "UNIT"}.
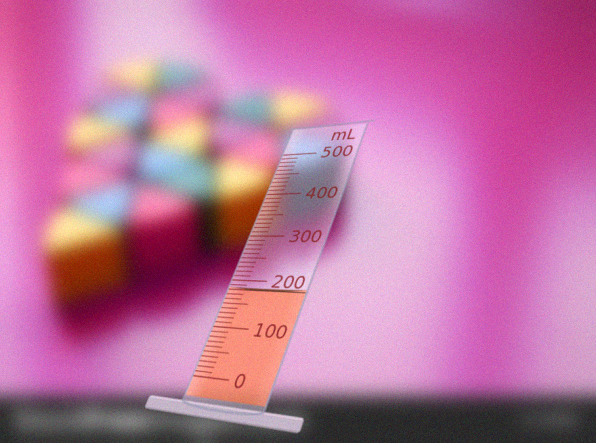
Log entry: {"value": 180, "unit": "mL"}
